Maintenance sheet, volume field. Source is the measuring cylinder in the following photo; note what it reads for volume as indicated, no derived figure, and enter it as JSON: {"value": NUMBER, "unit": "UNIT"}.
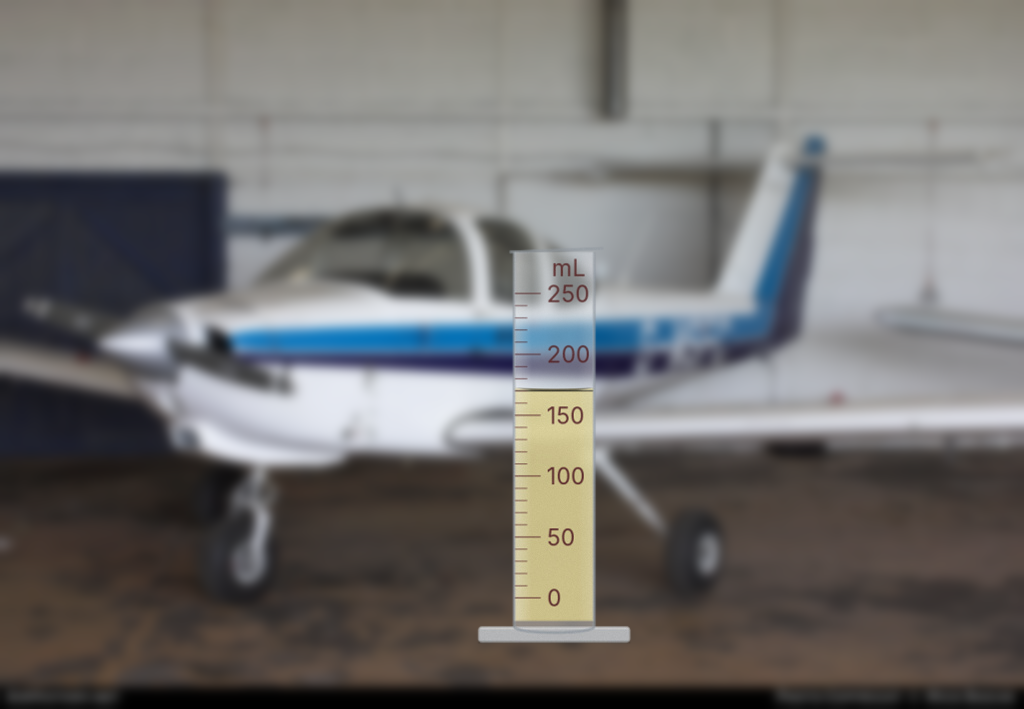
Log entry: {"value": 170, "unit": "mL"}
